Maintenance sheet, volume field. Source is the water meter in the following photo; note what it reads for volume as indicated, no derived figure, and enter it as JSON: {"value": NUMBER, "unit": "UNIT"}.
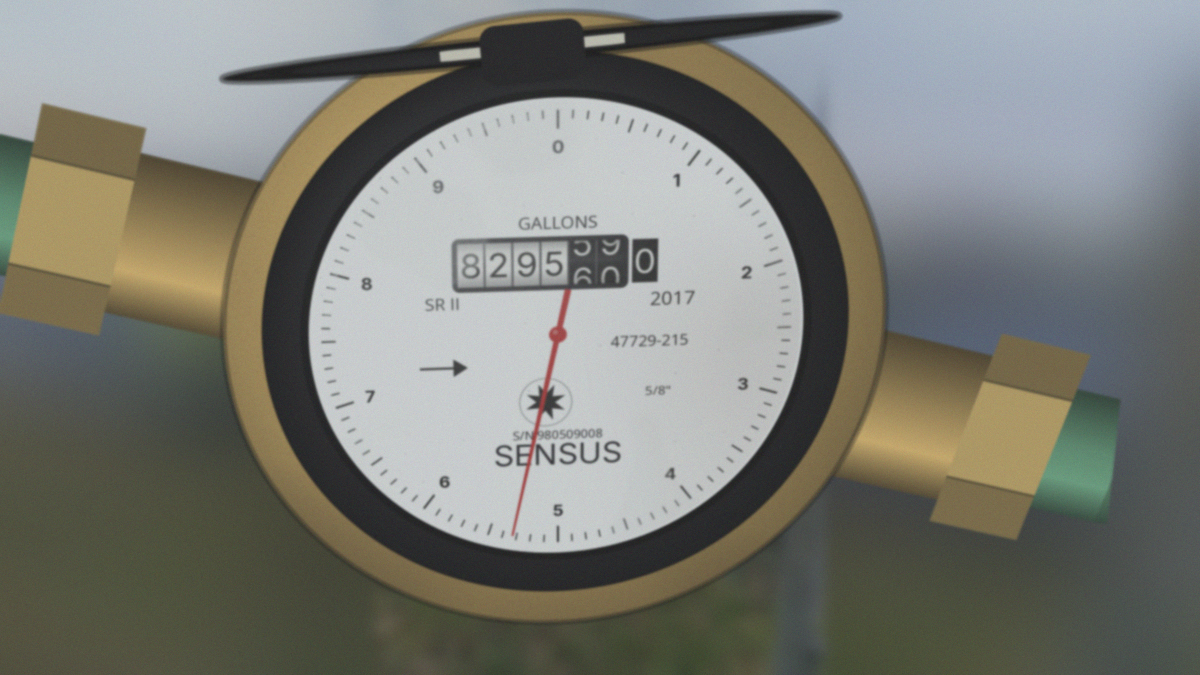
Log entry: {"value": 8295595.3, "unit": "gal"}
